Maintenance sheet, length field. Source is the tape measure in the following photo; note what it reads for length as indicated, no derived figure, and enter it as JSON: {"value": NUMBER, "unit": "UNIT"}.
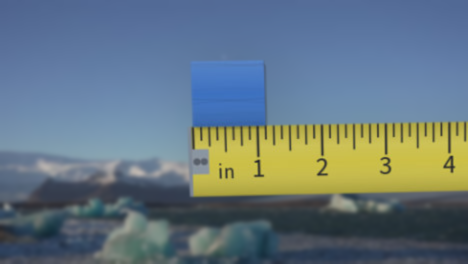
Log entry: {"value": 1.125, "unit": "in"}
